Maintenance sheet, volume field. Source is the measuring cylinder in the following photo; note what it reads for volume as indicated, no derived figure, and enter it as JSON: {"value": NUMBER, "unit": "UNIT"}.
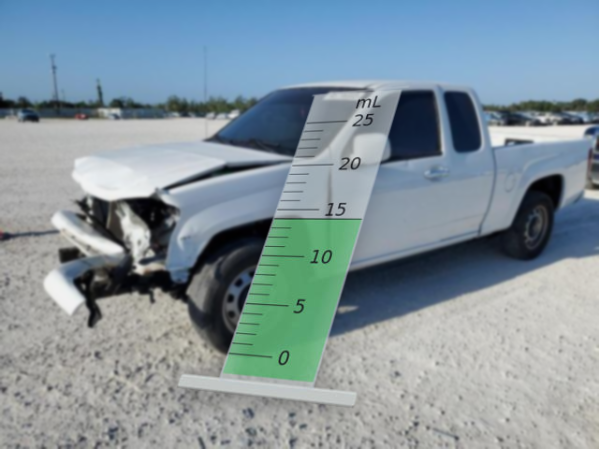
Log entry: {"value": 14, "unit": "mL"}
